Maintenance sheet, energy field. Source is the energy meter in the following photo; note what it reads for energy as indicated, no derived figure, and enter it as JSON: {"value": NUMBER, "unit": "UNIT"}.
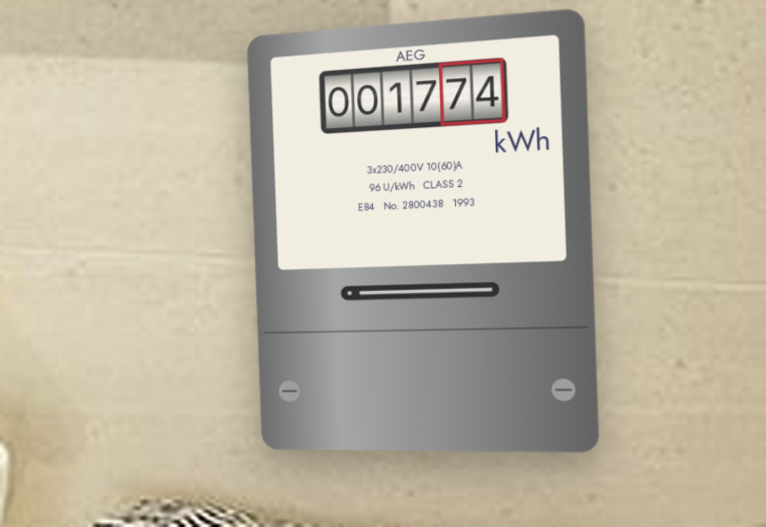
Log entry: {"value": 17.74, "unit": "kWh"}
